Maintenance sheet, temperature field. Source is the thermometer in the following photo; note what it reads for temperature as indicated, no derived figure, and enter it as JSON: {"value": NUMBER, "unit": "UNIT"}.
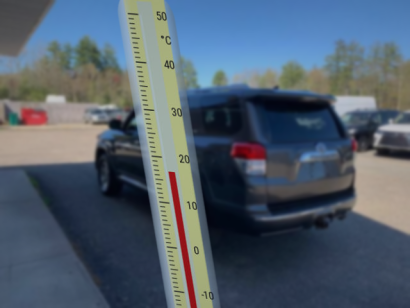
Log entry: {"value": 17, "unit": "°C"}
